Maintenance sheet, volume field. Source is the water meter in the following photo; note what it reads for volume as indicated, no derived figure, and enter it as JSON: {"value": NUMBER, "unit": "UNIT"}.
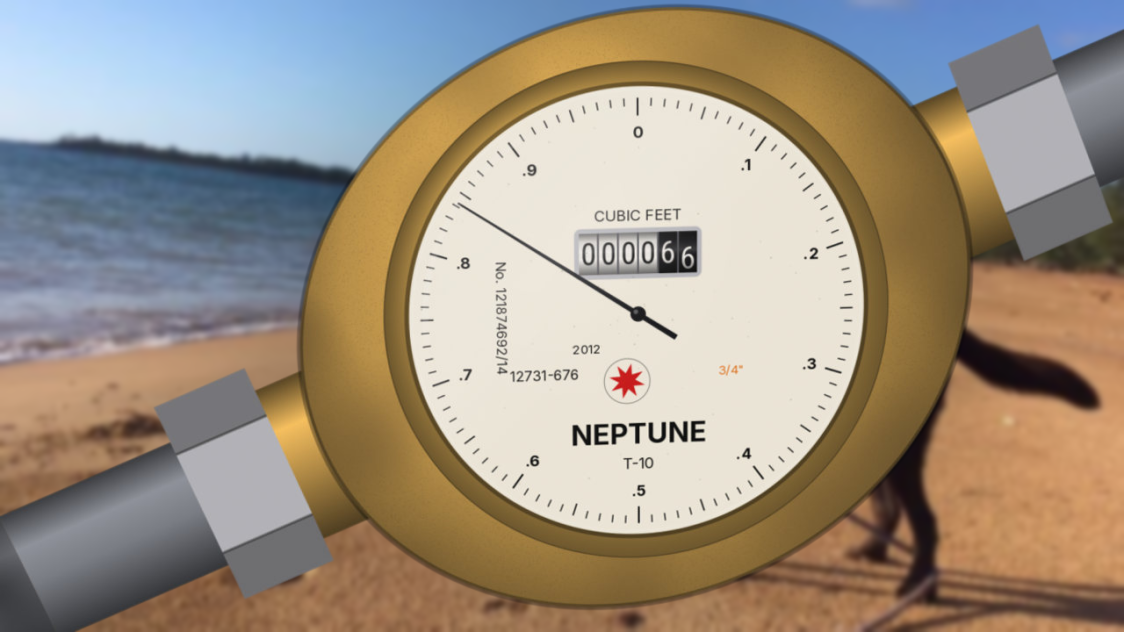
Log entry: {"value": 65.84, "unit": "ft³"}
